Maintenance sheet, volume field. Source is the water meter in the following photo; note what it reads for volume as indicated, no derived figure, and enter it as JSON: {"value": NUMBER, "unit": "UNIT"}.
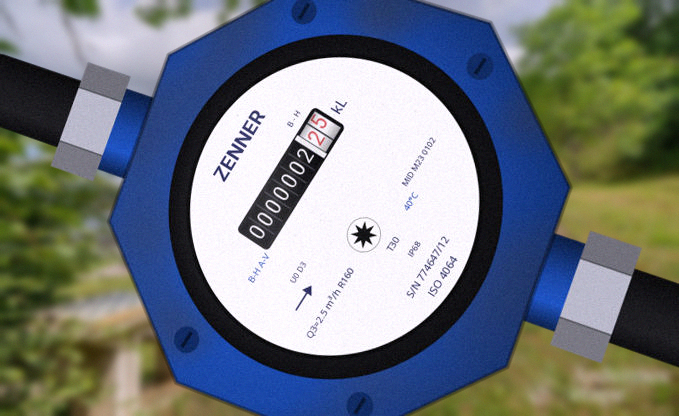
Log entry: {"value": 2.25, "unit": "kL"}
